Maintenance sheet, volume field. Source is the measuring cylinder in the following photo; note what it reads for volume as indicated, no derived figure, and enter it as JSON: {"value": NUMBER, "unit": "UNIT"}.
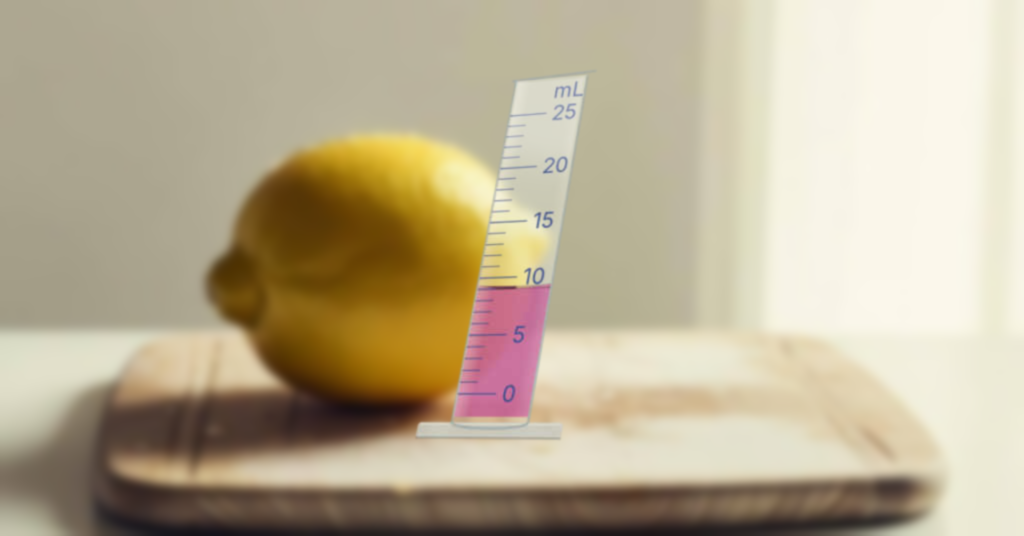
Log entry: {"value": 9, "unit": "mL"}
